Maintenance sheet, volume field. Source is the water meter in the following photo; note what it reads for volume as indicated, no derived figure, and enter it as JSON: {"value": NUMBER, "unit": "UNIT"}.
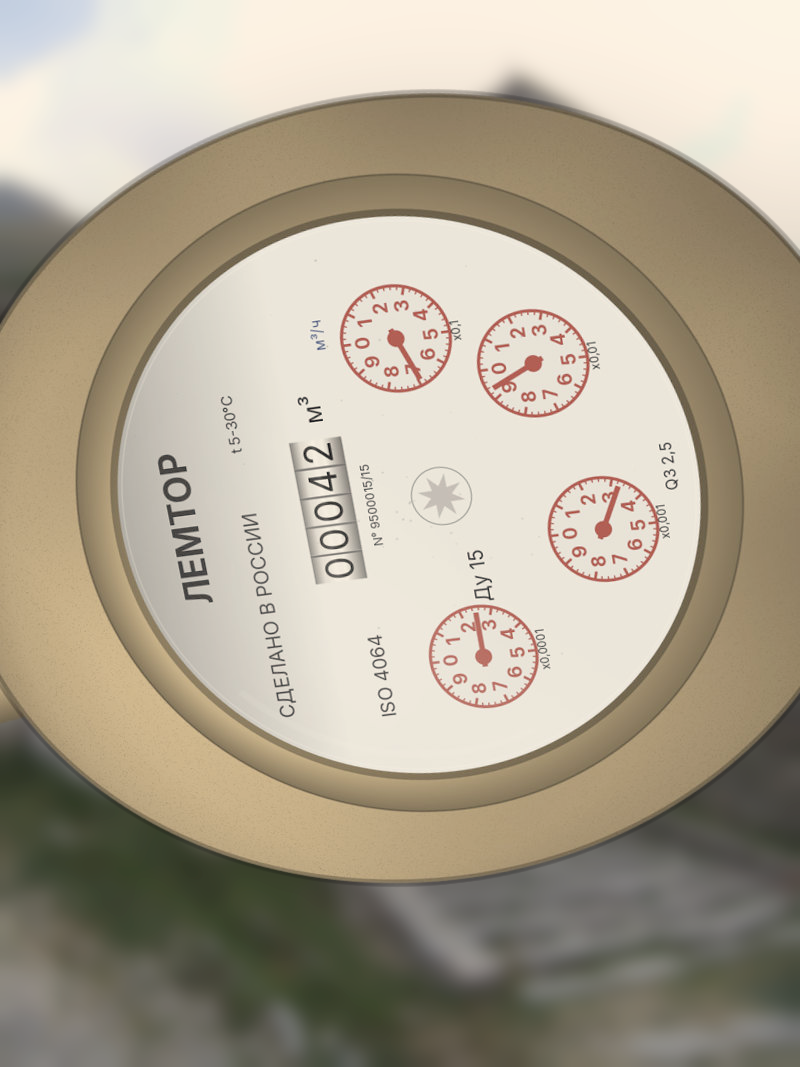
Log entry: {"value": 42.6932, "unit": "m³"}
